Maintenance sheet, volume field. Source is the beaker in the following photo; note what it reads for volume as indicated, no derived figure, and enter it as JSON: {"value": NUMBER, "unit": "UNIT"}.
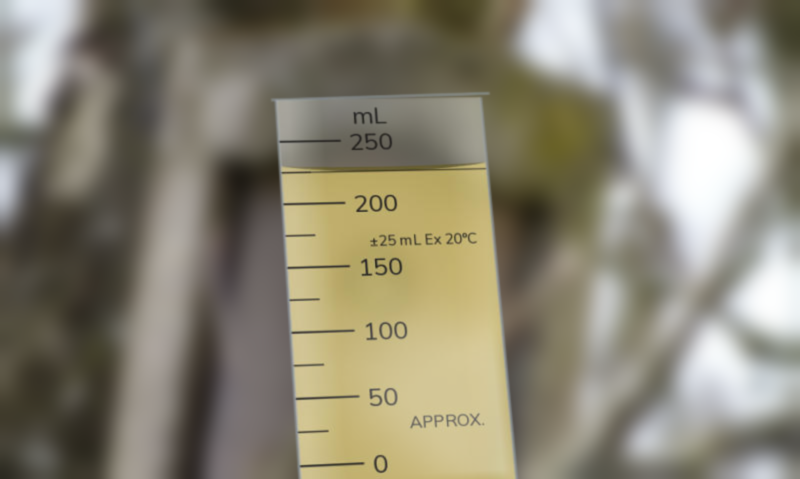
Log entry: {"value": 225, "unit": "mL"}
